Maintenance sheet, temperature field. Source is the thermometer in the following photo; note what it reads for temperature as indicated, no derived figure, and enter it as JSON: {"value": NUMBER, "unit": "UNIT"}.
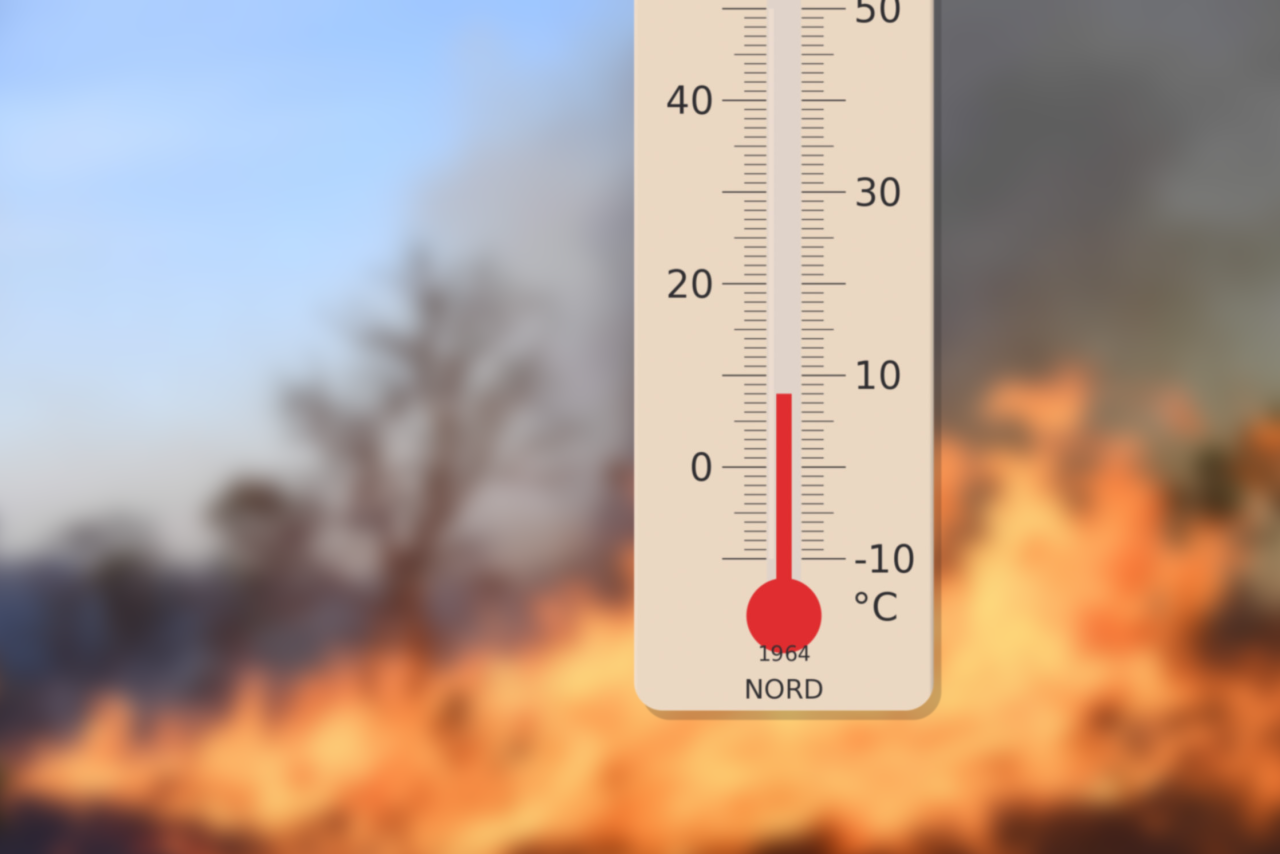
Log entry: {"value": 8, "unit": "°C"}
